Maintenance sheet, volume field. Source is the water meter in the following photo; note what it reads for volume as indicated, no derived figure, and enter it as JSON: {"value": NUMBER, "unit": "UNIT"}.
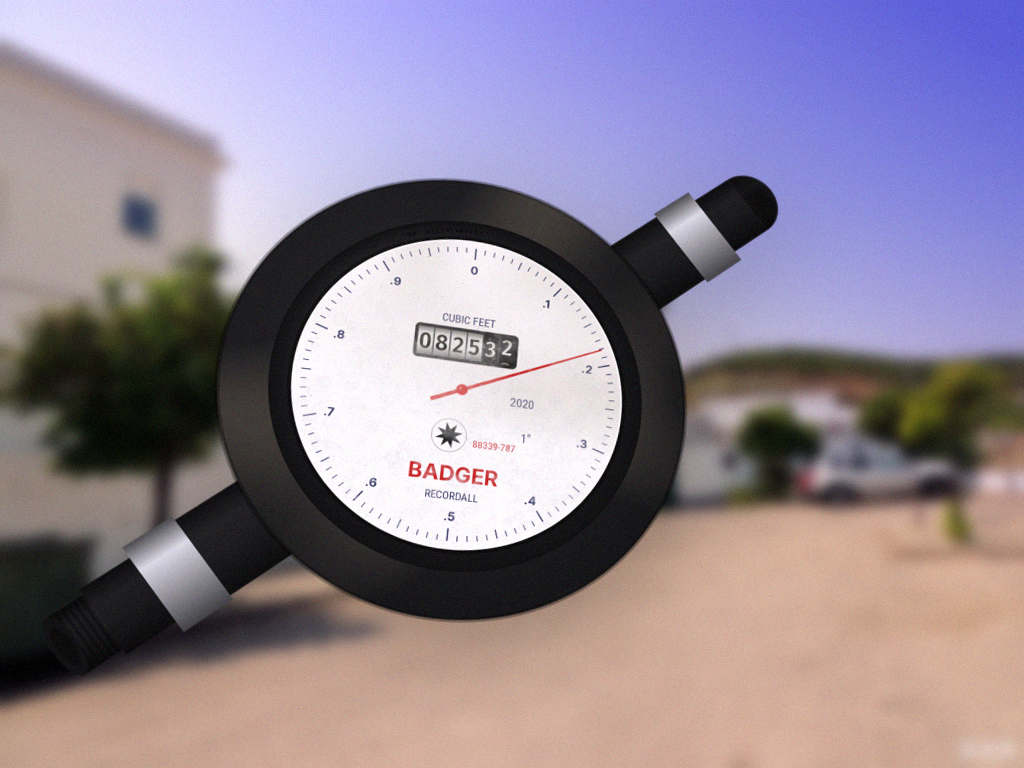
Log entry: {"value": 82532.18, "unit": "ft³"}
